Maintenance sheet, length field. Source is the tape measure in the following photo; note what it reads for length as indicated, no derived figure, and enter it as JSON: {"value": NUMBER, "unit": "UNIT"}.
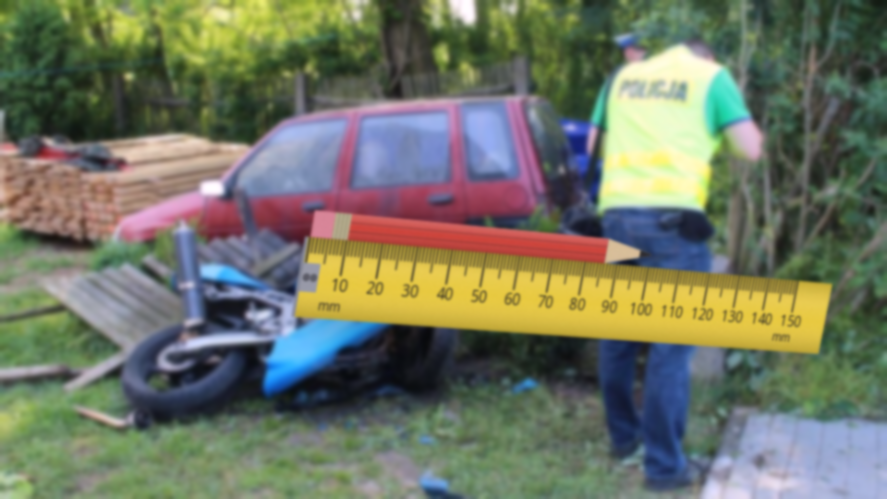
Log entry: {"value": 100, "unit": "mm"}
